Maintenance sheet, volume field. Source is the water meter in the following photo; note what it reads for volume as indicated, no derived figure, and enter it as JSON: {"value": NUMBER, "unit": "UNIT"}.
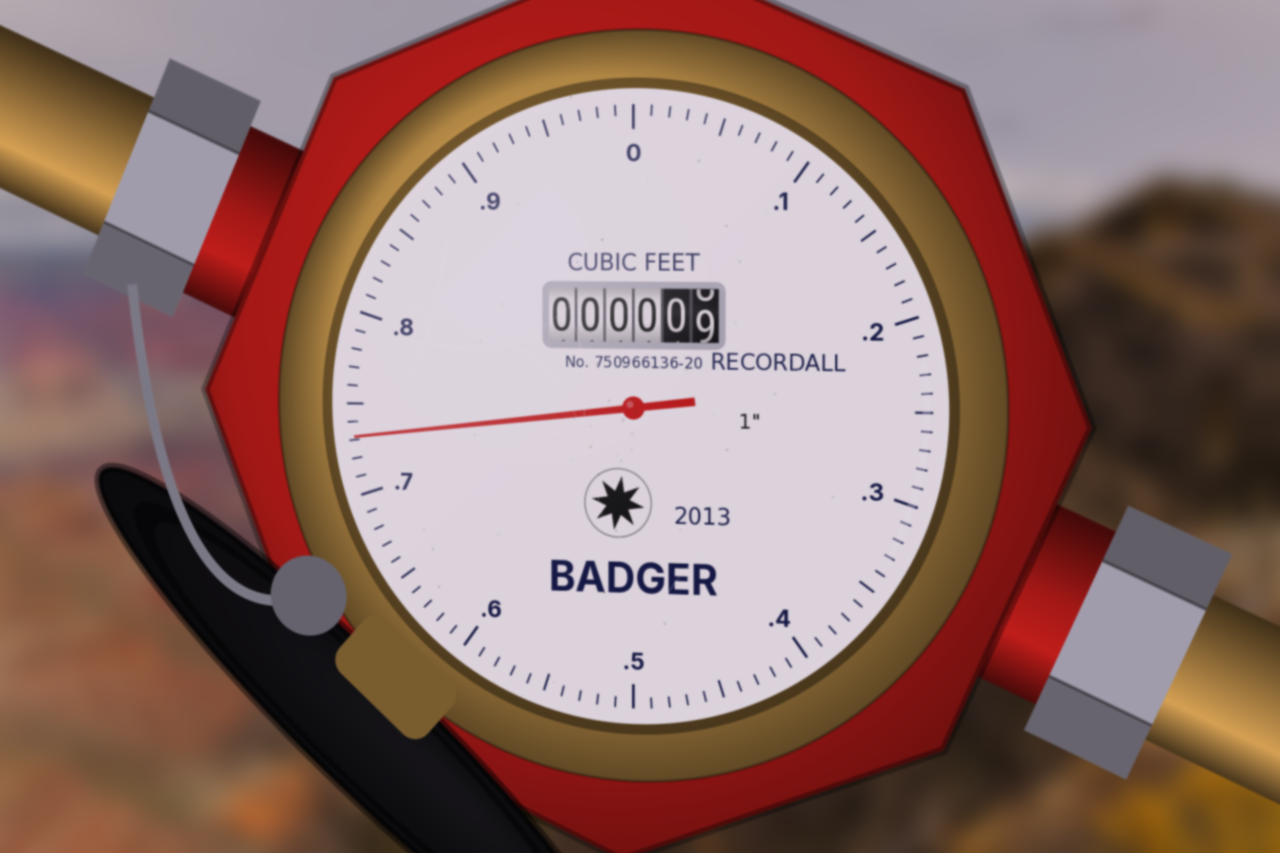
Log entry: {"value": 8.73, "unit": "ft³"}
